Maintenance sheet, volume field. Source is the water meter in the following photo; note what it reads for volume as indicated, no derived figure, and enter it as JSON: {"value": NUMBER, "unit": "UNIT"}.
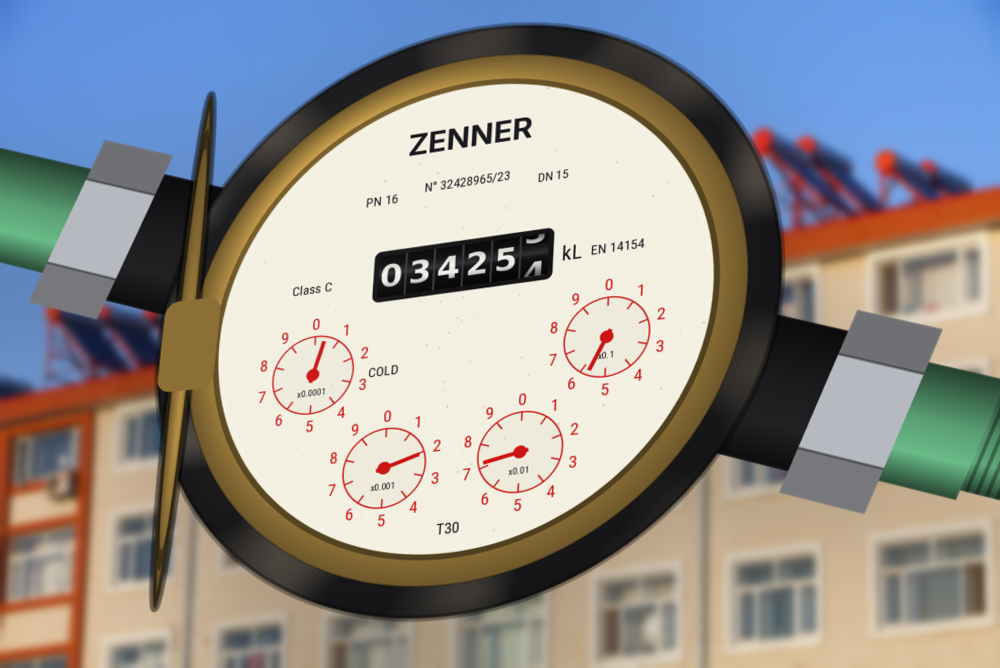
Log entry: {"value": 34253.5720, "unit": "kL"}
